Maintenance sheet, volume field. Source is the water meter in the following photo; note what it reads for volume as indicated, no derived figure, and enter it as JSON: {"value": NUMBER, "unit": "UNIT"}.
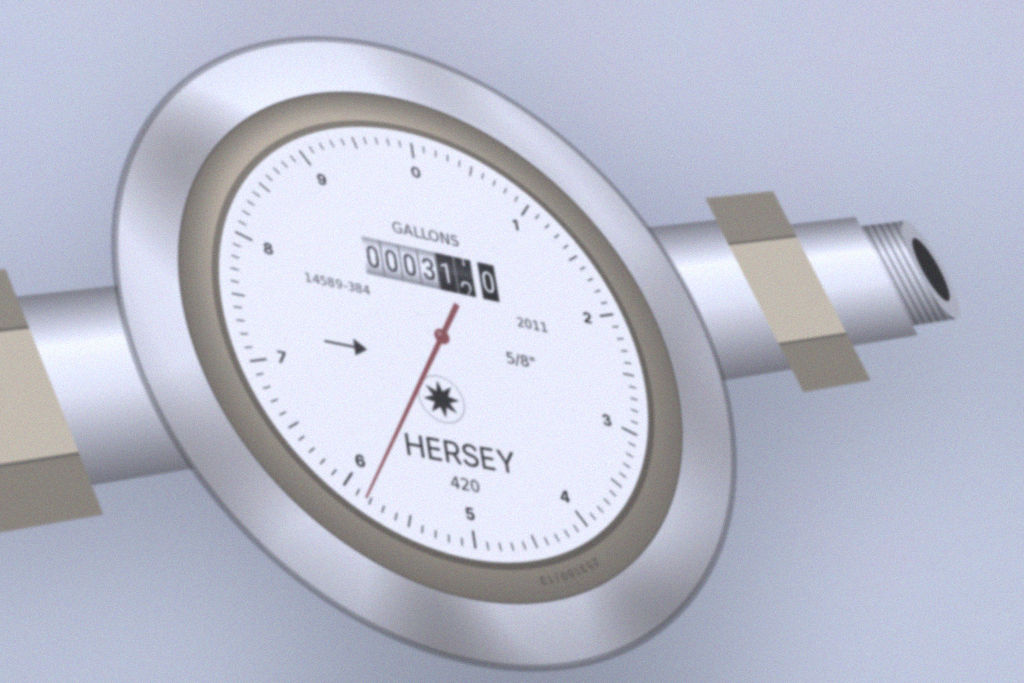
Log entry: {"value": 3115.8, "unit": "gal"}
